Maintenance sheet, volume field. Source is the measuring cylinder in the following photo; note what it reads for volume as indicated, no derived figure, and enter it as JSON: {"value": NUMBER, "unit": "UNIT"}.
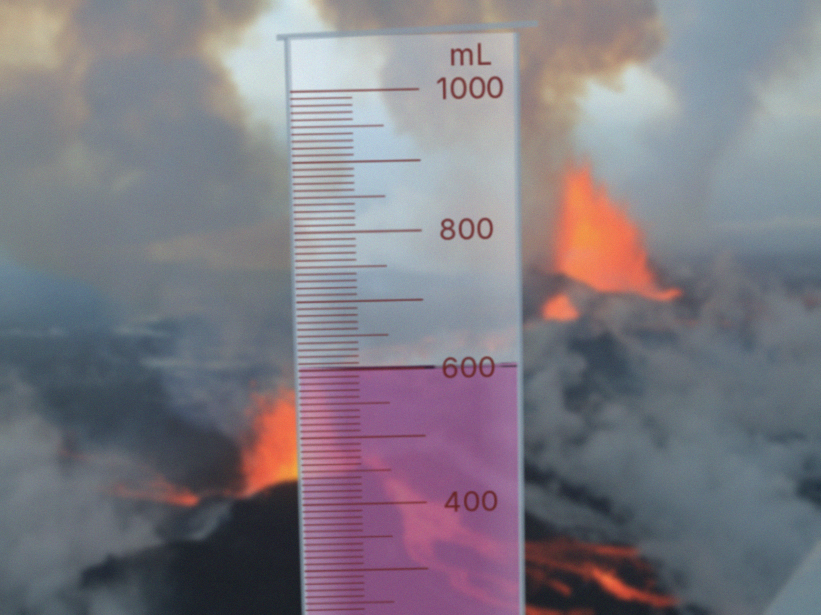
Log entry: {"value": 600, "unit": "mL"}
